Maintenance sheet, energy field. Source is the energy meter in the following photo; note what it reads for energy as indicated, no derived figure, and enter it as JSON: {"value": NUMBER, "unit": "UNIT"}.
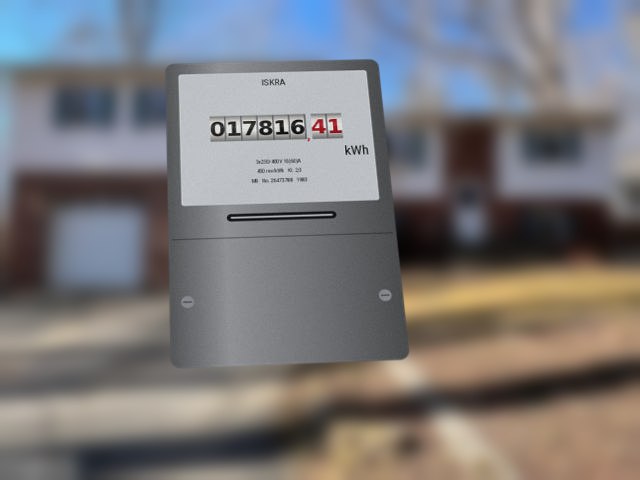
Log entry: {"value": 17816.41, "unit": "kWh"}
